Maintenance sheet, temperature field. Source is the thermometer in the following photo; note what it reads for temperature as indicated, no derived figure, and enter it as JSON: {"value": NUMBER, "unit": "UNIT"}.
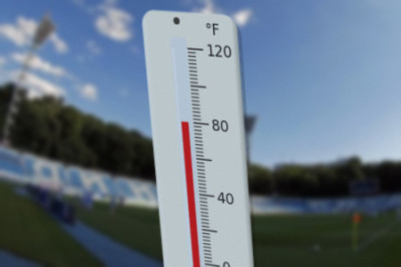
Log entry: {"value": 80, "unit": "°F"}
